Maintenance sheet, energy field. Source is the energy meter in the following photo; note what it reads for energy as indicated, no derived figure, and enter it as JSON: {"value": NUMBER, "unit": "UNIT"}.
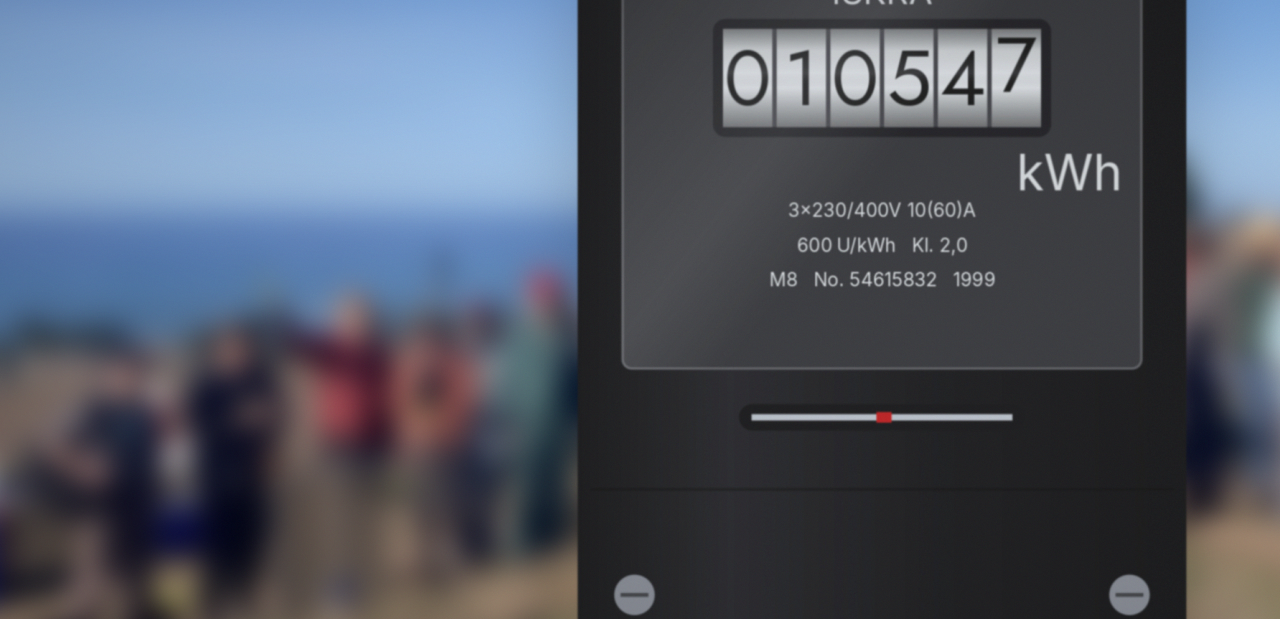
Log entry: {"value": 10547, "unit": "kWh"}
